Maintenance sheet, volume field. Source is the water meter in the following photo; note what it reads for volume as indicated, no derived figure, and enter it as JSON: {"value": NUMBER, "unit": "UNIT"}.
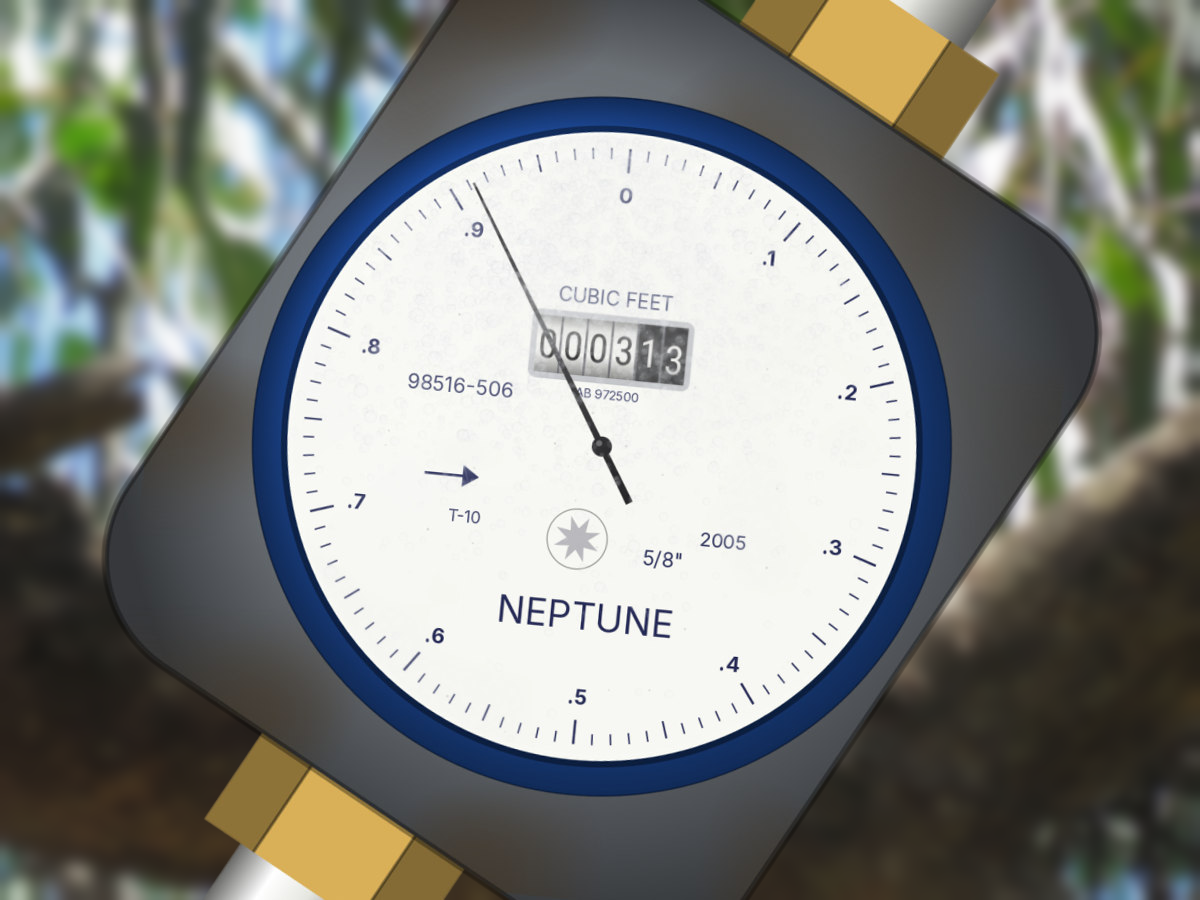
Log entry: {"value": 312.91, "unit": "ft³"}
